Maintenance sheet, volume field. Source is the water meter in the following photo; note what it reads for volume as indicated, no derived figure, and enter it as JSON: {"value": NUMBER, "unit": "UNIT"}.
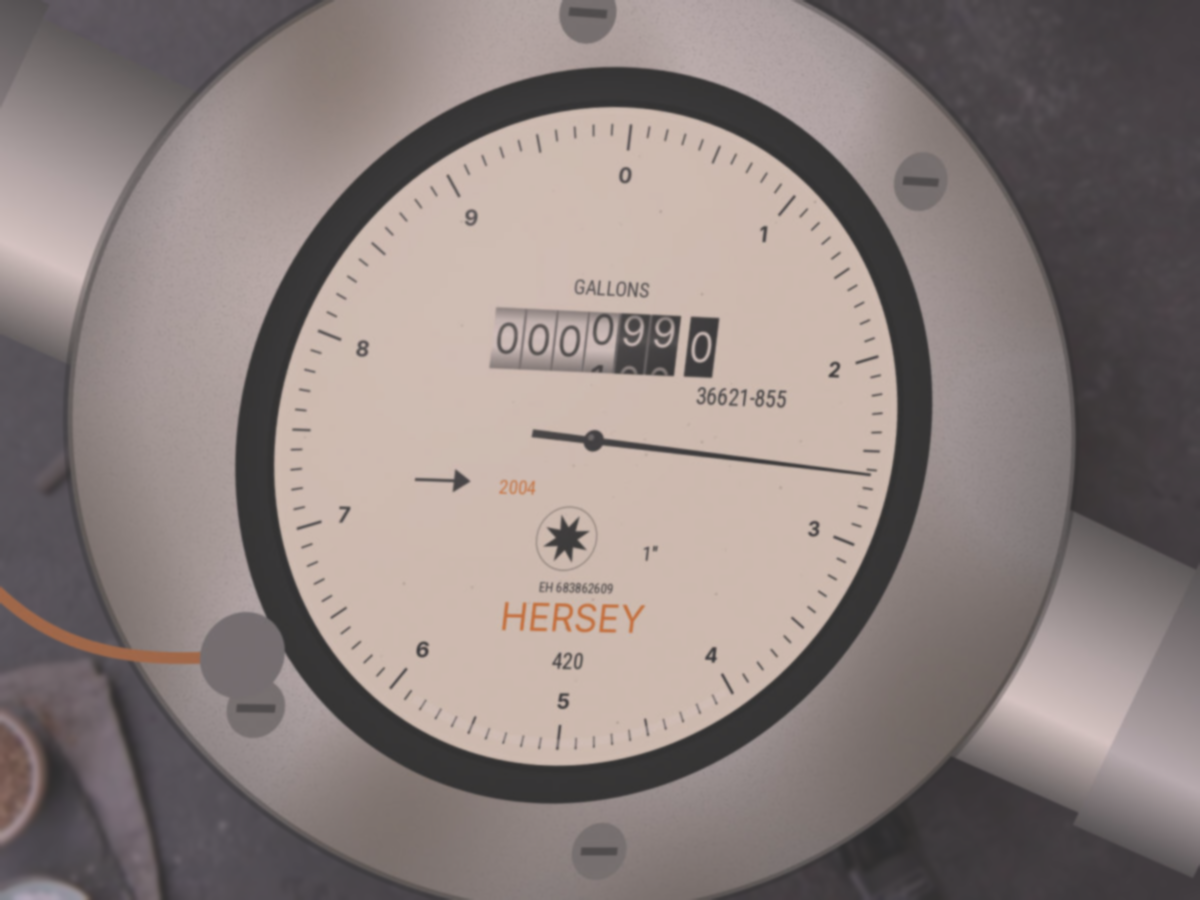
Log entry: {"value": 992.6, "unit": "gal"}
